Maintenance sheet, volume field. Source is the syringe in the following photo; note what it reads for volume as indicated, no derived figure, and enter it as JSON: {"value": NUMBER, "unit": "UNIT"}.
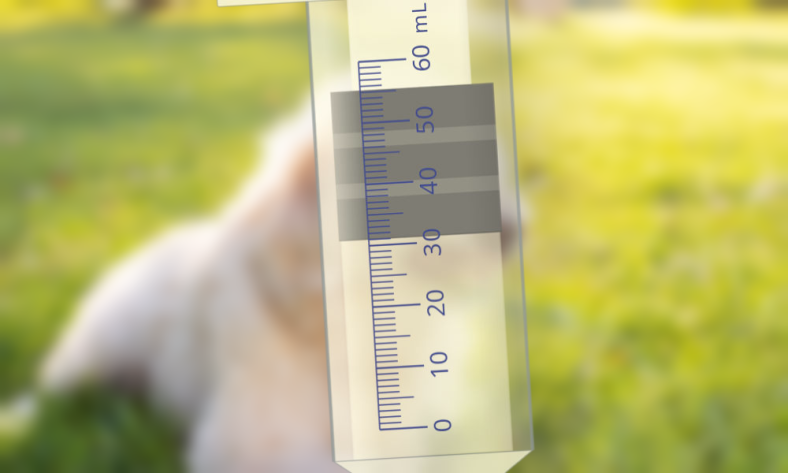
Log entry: {"value": 31, "unit": "mL"}
